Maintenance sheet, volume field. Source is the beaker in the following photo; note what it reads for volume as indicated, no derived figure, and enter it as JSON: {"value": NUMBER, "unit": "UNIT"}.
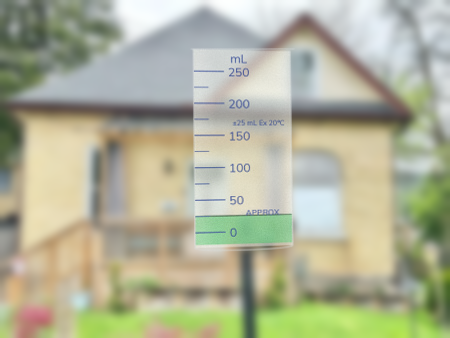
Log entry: {"value": 25, "unit": "mL"}
